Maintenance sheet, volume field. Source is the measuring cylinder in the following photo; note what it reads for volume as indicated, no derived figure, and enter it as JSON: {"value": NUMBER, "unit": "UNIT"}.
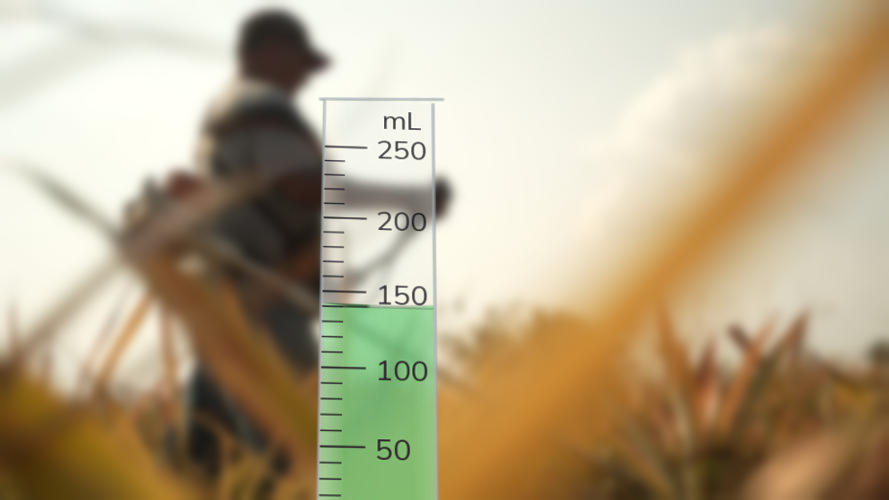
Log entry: {"value": 140, "unit": "mL"}
